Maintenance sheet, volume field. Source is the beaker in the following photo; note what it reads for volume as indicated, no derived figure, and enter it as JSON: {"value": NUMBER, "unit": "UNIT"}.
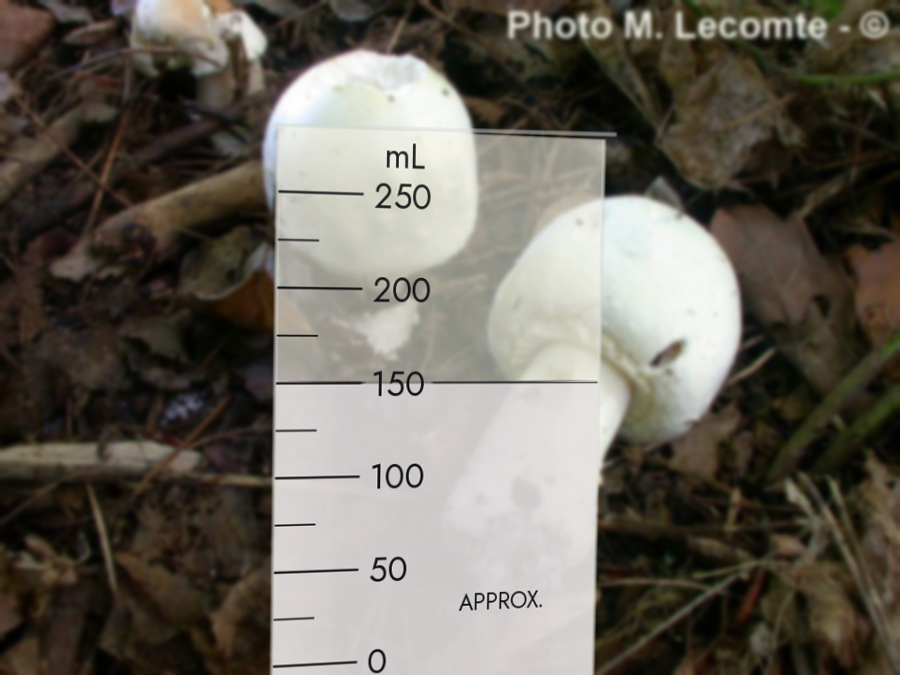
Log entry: {"value": 150, "unit": "mL"}
